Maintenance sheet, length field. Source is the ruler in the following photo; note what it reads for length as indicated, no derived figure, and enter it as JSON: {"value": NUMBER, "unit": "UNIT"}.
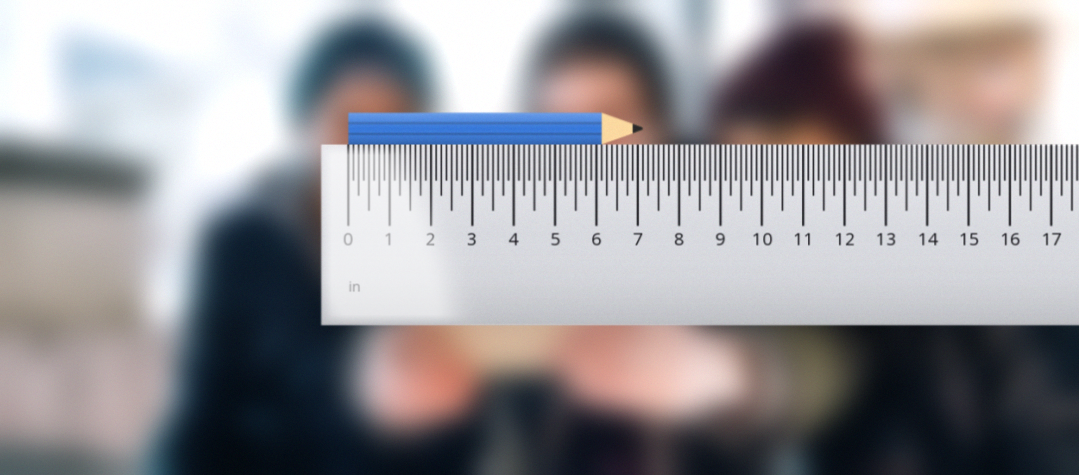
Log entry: {"value": 7.125, "unit": "in"}
